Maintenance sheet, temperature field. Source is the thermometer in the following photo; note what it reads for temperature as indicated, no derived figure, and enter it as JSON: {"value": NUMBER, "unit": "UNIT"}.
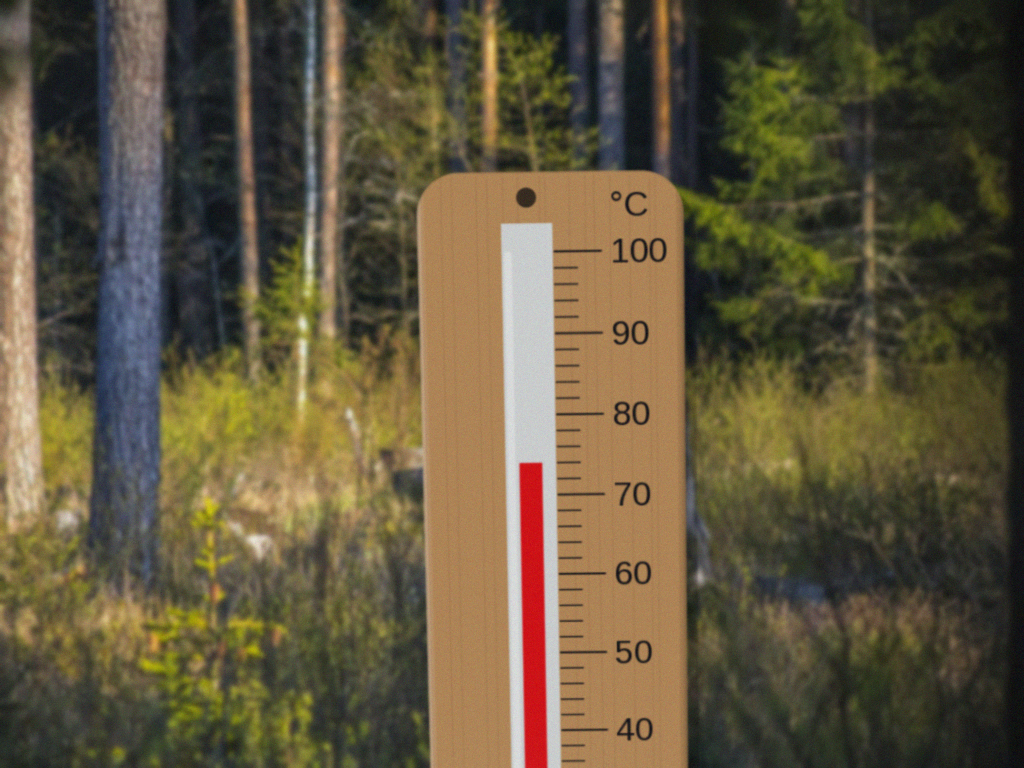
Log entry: {"value": 74, "unit": "°C"}
